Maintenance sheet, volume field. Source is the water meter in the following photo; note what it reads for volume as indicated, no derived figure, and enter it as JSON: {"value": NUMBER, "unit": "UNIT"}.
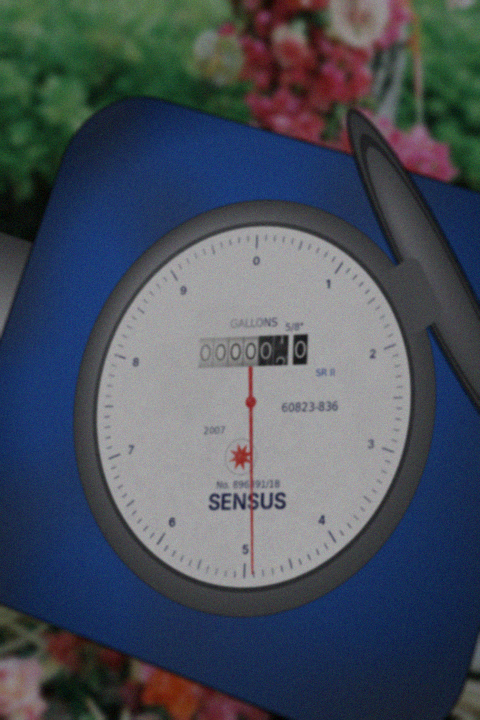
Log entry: {"value": 14.9, "unit": "gal"}
